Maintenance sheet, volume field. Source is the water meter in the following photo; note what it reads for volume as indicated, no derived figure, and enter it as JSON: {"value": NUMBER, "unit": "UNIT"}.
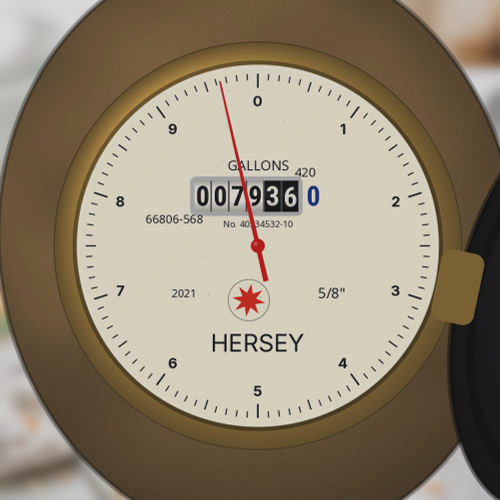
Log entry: {"value": 79359.6, "unit": "gal"}
